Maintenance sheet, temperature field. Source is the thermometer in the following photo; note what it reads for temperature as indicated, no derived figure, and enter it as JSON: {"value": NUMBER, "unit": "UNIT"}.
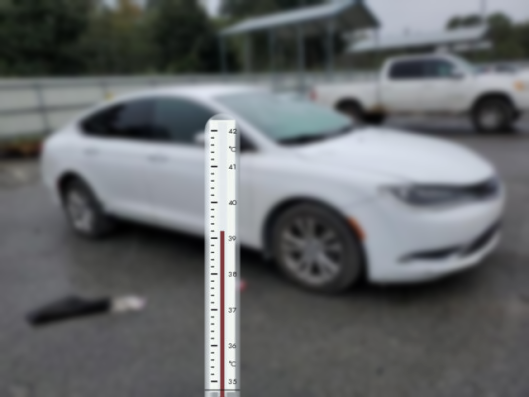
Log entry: {"value": 39.2, "unit": "°C"}
